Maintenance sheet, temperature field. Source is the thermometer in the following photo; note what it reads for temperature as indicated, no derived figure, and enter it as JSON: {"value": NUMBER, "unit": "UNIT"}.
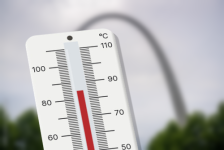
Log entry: {"value": 85, "unit": "°C"}
